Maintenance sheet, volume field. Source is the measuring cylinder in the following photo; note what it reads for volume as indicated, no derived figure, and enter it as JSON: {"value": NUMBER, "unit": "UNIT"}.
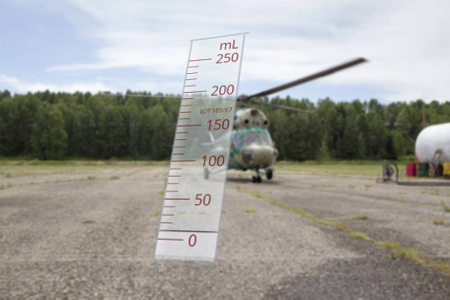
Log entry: {"value": 10, "unit": "mL"}
